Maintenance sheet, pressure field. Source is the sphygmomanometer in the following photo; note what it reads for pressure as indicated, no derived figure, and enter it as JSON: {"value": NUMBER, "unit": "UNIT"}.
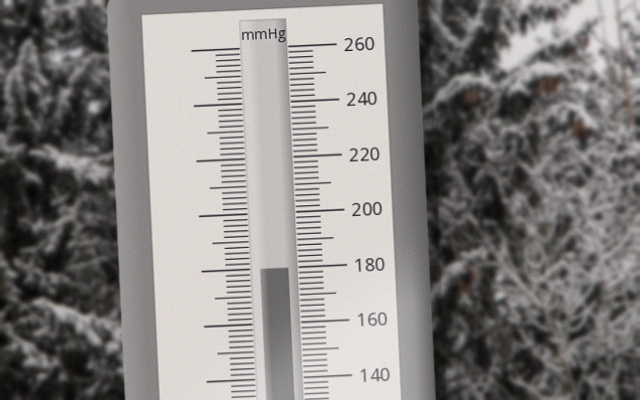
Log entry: {"value": 180, "unit": "mmHg"}
